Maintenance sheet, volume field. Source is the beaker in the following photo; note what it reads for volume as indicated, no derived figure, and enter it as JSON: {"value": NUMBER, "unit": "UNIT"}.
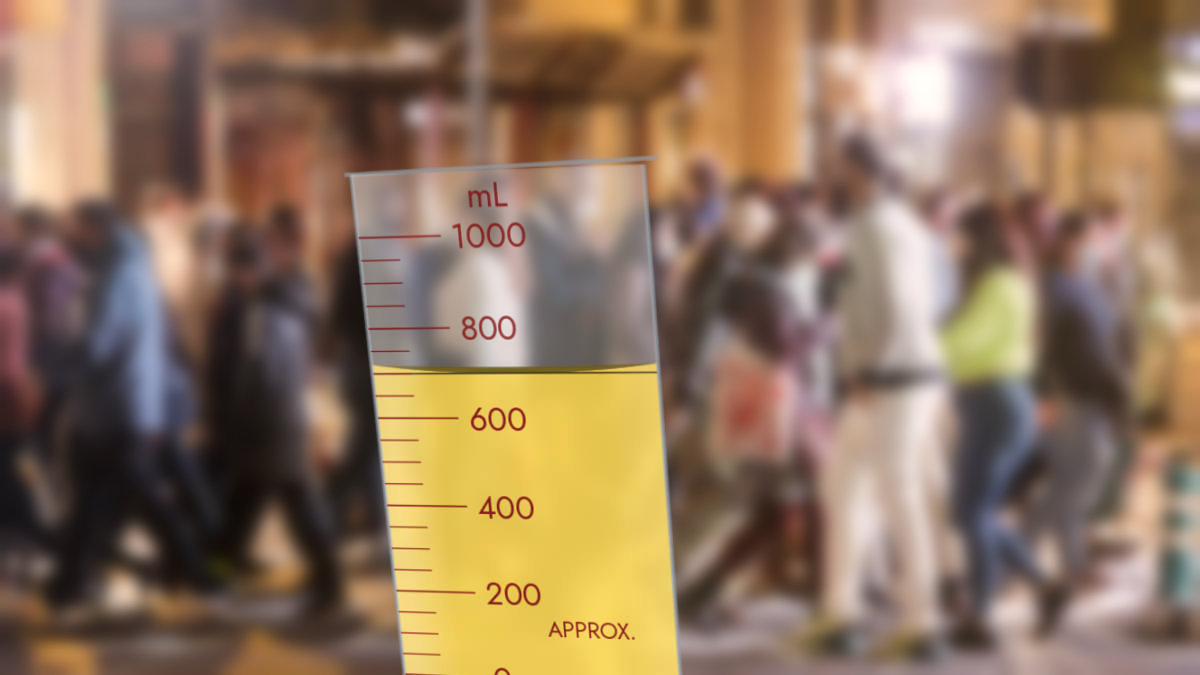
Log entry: {"value": 700, "unit": "mL"}
